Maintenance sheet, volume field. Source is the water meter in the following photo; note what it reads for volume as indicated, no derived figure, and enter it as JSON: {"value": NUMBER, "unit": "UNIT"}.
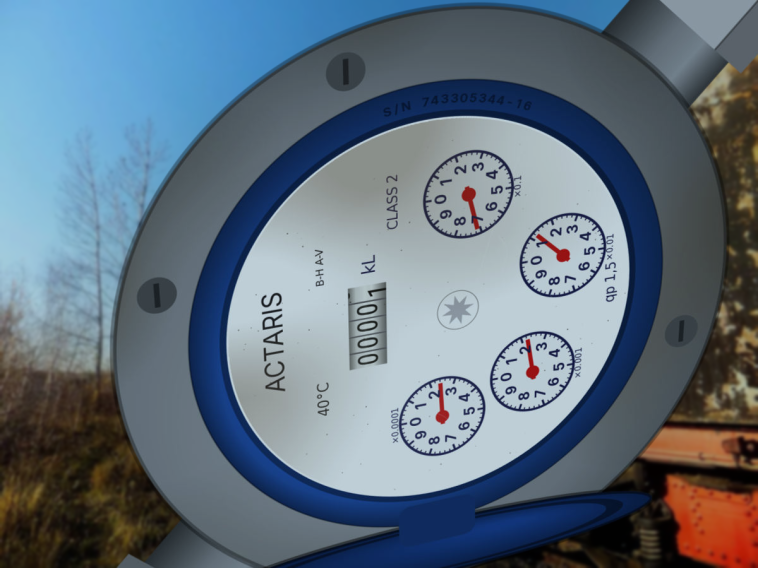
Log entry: {"value": 0.7122, "unit": "kL"}
